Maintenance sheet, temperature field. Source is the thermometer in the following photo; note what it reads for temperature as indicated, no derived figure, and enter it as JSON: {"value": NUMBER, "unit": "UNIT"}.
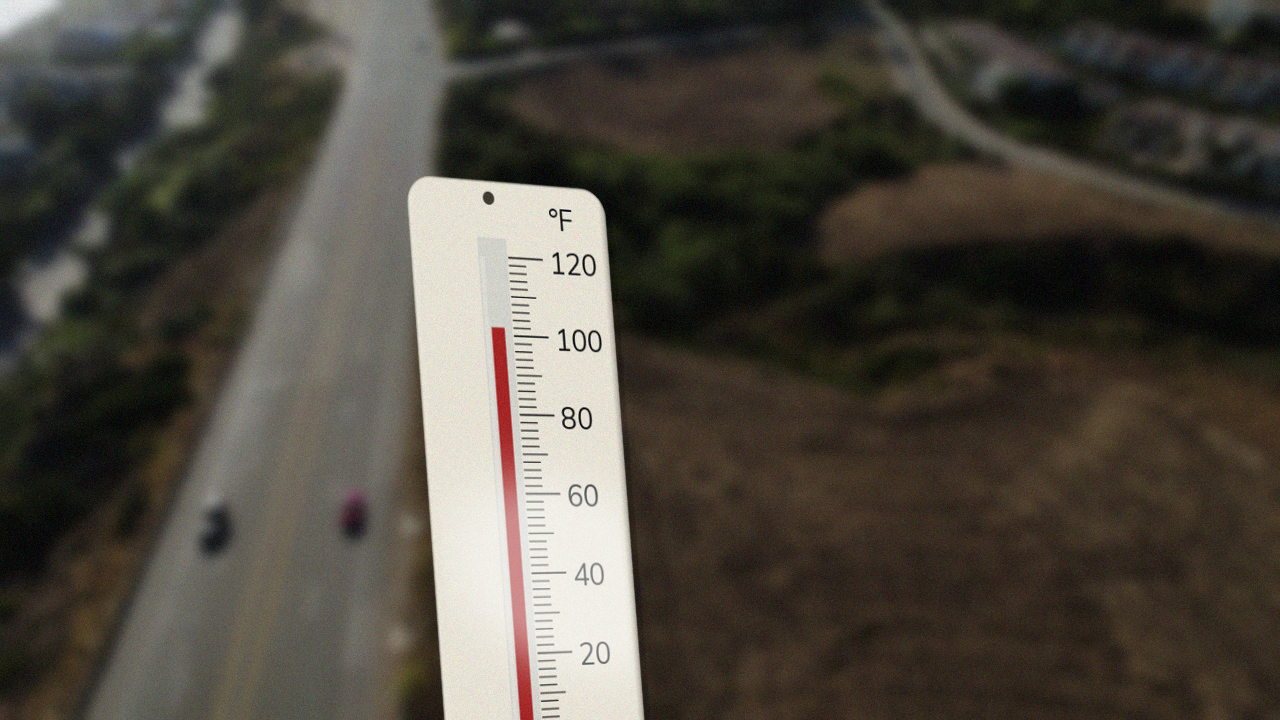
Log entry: {"value": 102, "unit": "°F"}
